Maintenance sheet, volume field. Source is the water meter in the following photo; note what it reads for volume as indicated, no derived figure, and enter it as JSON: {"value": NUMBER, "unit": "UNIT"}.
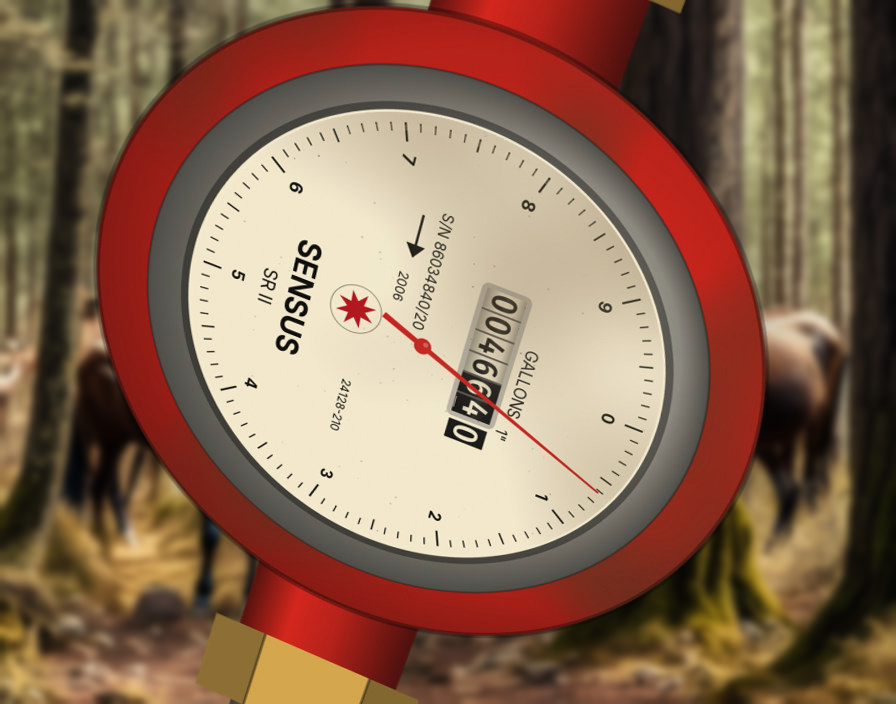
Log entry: {"value": 46640.6, "unit": "gal"}
